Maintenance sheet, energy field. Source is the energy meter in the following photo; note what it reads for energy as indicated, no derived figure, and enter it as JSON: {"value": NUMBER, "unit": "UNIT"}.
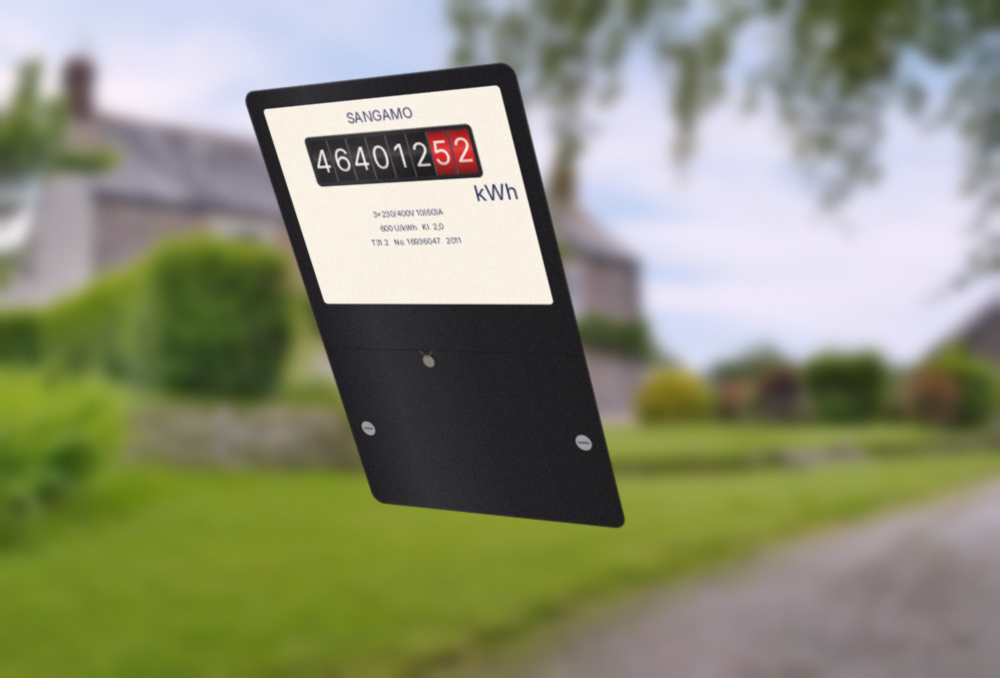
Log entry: {"value": 464012.52, "unit": "kWh"}
